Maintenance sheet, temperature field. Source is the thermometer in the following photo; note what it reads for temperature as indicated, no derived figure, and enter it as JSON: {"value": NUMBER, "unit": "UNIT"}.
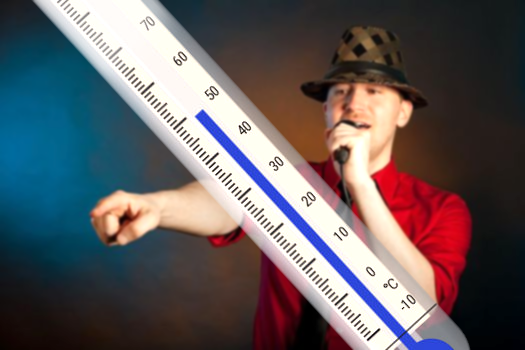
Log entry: {"value": 49, "unit": "°C"}
